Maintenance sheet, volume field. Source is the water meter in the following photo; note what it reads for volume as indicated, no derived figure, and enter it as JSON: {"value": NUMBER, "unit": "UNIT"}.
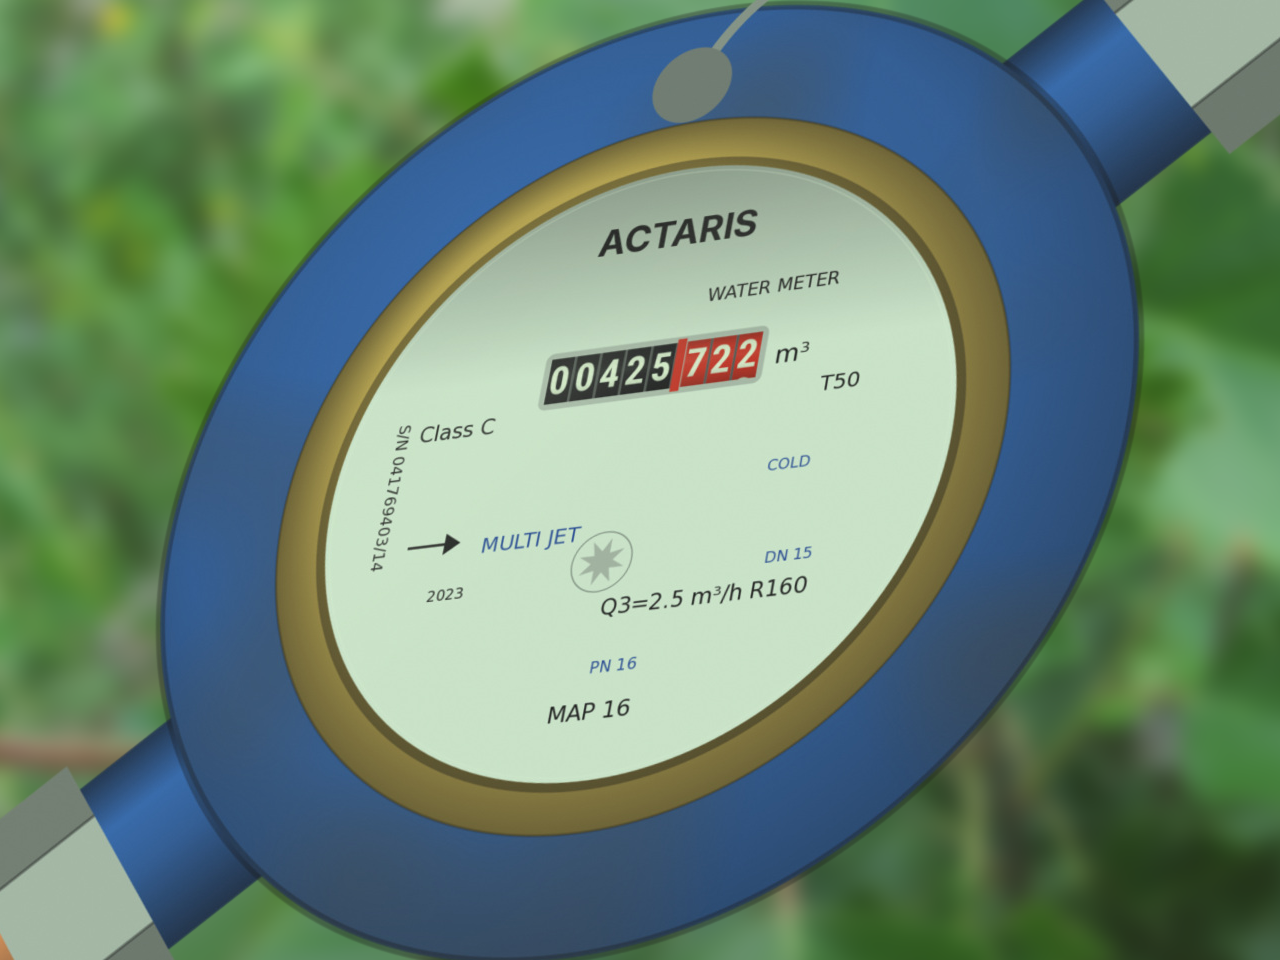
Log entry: {"value": 425.722, "unit": "m³"}
